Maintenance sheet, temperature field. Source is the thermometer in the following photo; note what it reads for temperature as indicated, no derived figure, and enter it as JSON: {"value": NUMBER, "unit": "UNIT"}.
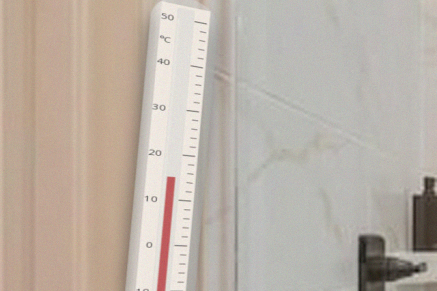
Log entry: {"value": 15, "unit": "°C"}
